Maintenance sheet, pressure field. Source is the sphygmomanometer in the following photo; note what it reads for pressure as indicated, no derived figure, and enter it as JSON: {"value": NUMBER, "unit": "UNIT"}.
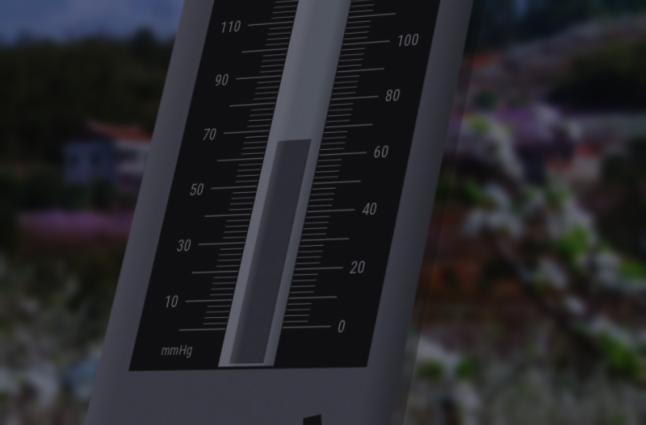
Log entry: {"value": 66, "unit": "mmHg"}
